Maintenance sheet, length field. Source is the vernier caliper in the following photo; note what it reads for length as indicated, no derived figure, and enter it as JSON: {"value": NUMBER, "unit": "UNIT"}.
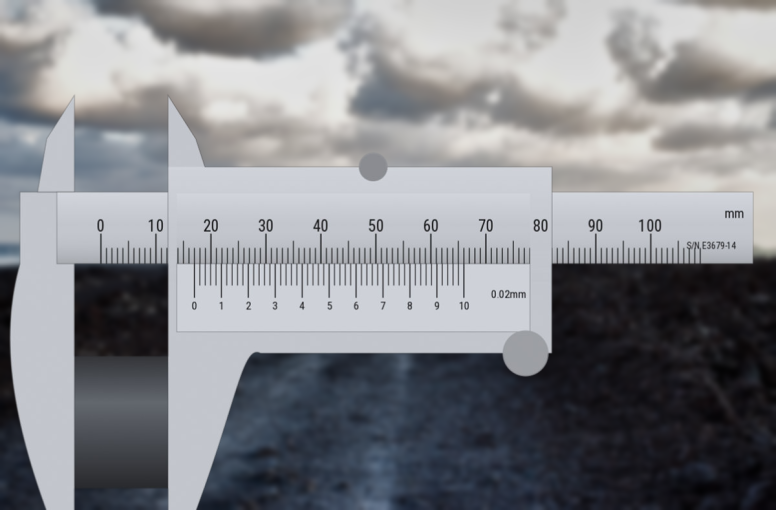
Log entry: {"value": 17.0, "unit": "mm"}
